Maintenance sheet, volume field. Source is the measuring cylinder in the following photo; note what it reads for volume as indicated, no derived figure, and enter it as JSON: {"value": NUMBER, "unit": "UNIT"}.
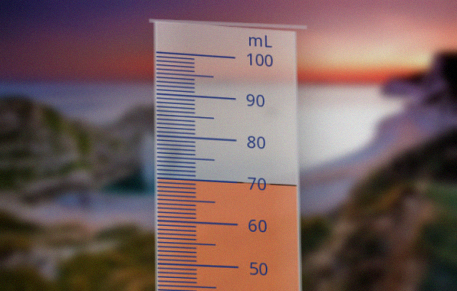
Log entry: {"value": 70, "unit": "mL"}
